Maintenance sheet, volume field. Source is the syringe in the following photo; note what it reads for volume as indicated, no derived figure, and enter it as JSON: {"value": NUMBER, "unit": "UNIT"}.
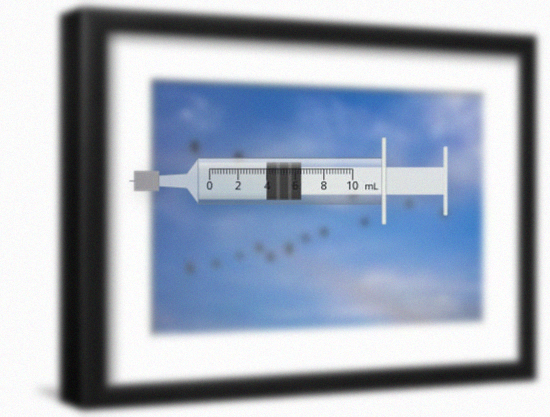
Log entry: {"value": 4, "unit": "mL"}
